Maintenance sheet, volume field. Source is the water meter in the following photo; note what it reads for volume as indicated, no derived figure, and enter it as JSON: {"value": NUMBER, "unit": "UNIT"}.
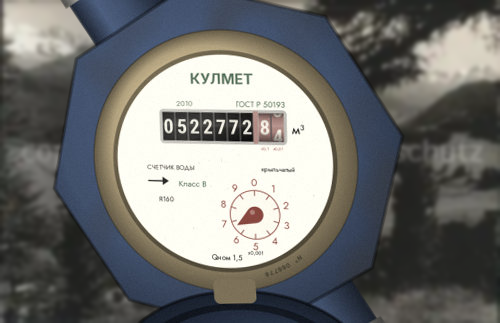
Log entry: {"value": 522772.836, "unit": "m³"}
